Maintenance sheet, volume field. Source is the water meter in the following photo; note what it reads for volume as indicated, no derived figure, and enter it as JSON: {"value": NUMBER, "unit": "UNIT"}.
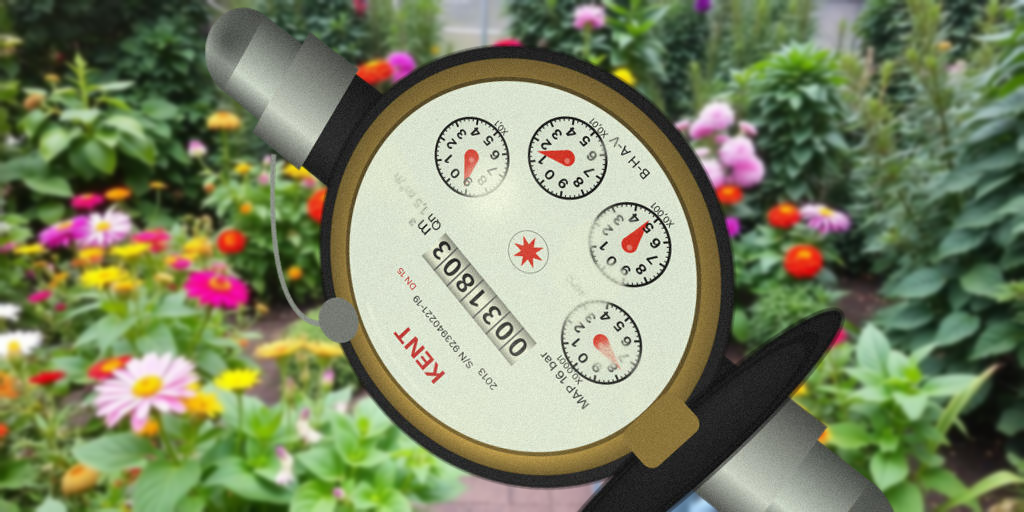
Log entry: {"value": 31802.9147, "unit": "m³"}
